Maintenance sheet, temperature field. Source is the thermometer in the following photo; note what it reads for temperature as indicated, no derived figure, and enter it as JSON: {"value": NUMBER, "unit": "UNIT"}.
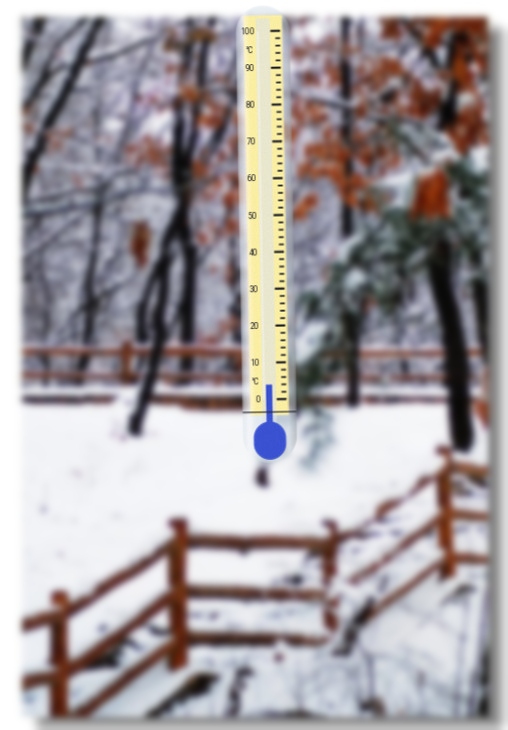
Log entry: {"value": 4, "unit": "°C"}
